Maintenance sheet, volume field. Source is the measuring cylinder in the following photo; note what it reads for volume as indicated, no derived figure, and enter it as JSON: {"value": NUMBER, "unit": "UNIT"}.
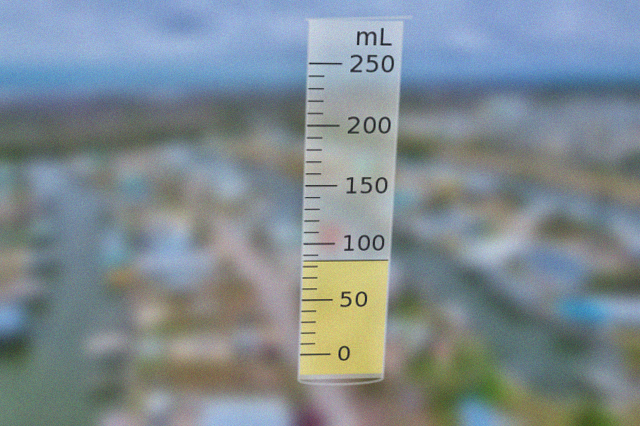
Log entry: {"value": 85, "unit": "mL"}
